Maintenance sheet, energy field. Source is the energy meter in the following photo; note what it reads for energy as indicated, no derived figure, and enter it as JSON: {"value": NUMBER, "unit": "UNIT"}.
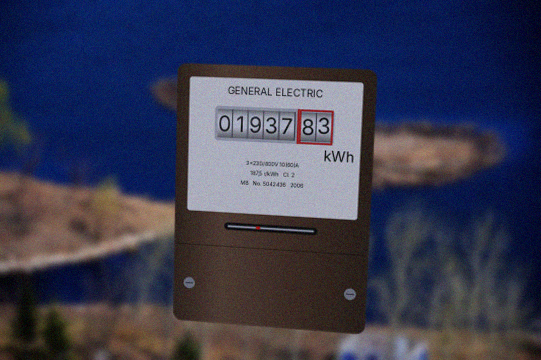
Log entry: {"value": 1937.83, "unit": "kWh"}
